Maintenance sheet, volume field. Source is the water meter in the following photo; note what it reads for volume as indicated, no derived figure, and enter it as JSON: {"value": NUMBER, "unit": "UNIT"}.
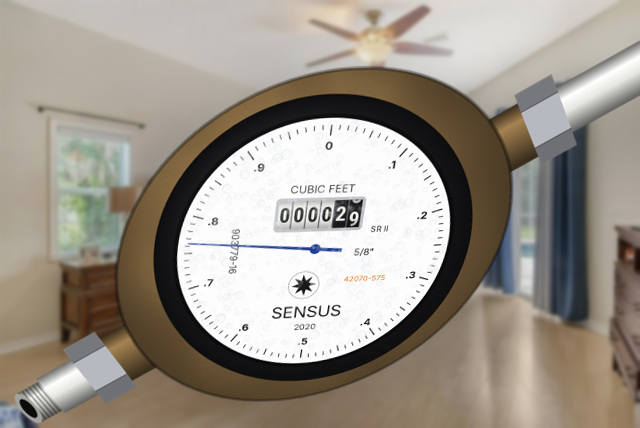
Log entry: {"value": 28.76, "unit": "ft³"}
